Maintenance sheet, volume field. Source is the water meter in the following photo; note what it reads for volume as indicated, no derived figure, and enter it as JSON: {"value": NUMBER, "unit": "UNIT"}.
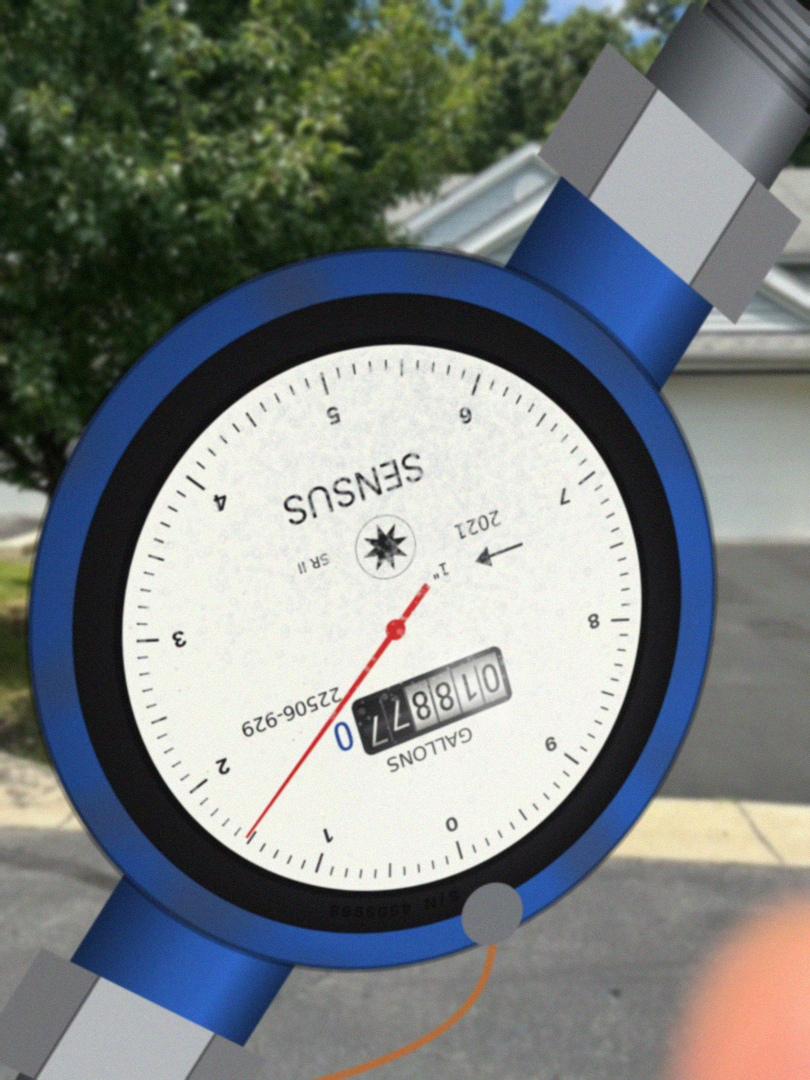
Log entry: {"value": 188771.5, "unit": "gal"}
